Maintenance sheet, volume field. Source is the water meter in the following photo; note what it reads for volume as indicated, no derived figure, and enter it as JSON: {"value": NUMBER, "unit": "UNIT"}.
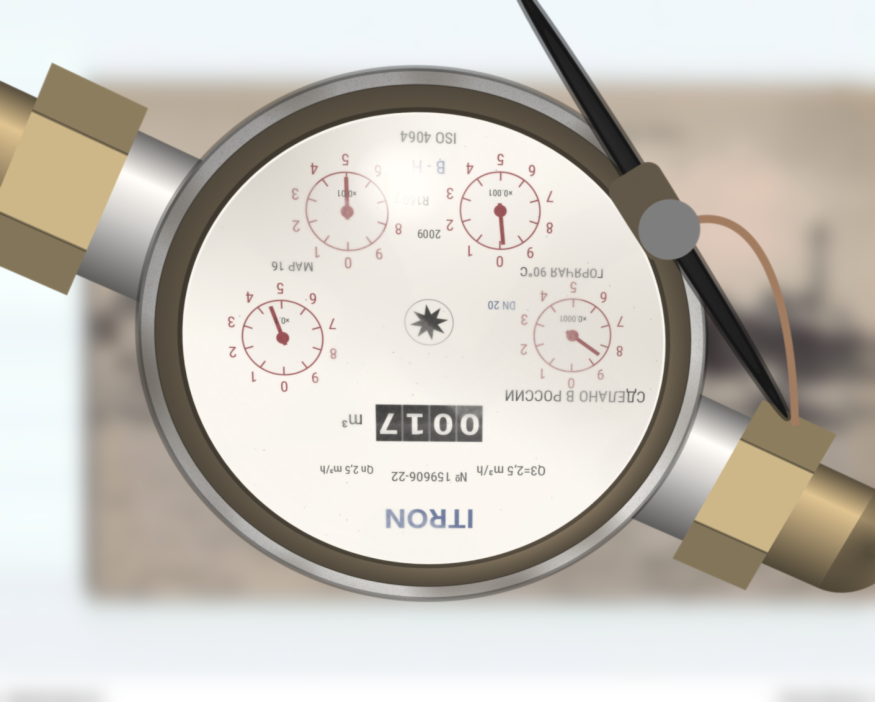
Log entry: {"value": 17.4498, "unit": "m³"}
